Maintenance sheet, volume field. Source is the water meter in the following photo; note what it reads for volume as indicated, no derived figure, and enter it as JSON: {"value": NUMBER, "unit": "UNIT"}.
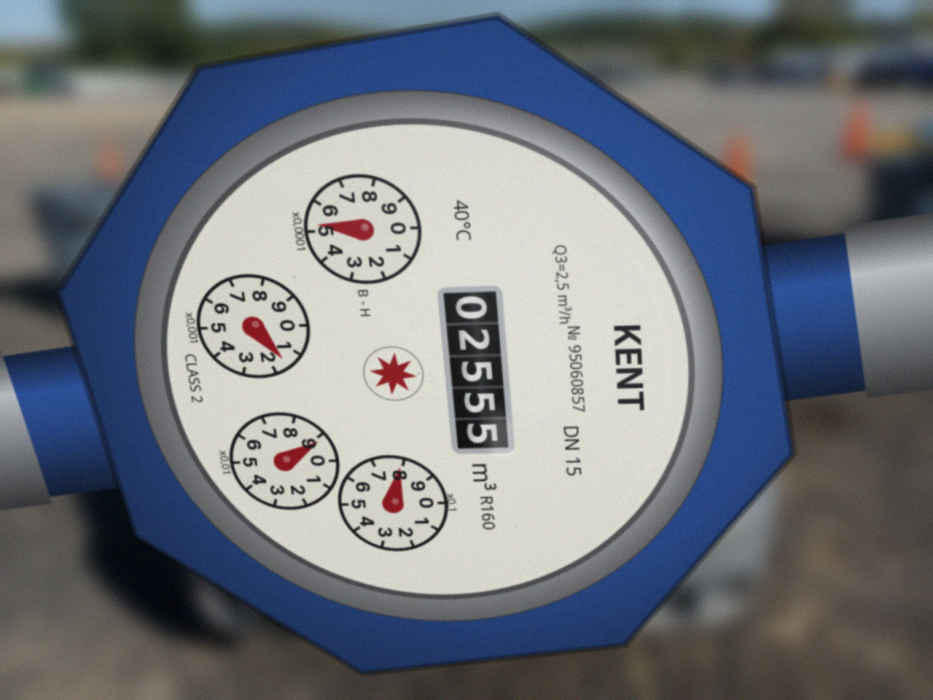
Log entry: {"value": 2555.7915, "unit": "m³"}
